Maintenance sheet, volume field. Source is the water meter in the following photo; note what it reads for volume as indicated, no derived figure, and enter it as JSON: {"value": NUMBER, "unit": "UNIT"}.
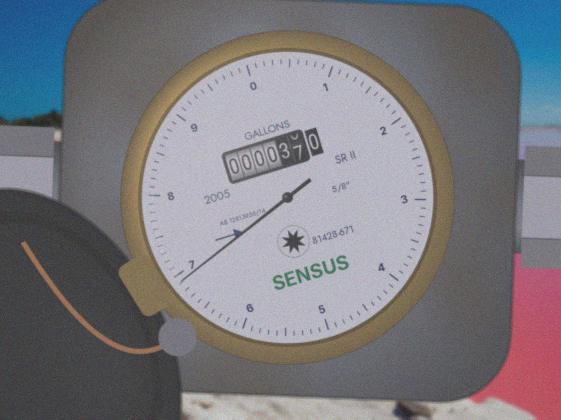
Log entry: {"value": 366.9, "unit": "gal"}
